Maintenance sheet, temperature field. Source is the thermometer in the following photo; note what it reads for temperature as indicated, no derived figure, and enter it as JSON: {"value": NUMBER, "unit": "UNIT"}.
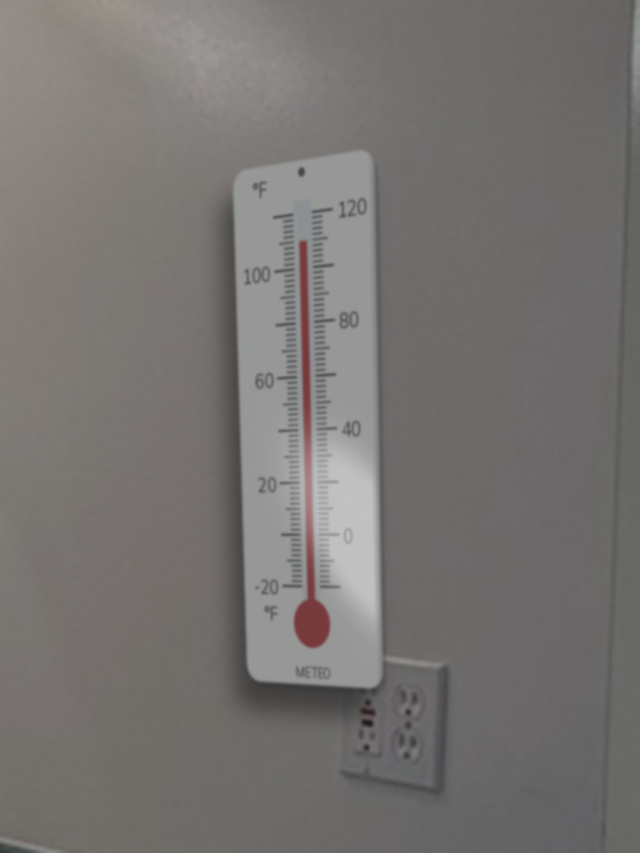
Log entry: {"value": 110, "unit": "°F"}
